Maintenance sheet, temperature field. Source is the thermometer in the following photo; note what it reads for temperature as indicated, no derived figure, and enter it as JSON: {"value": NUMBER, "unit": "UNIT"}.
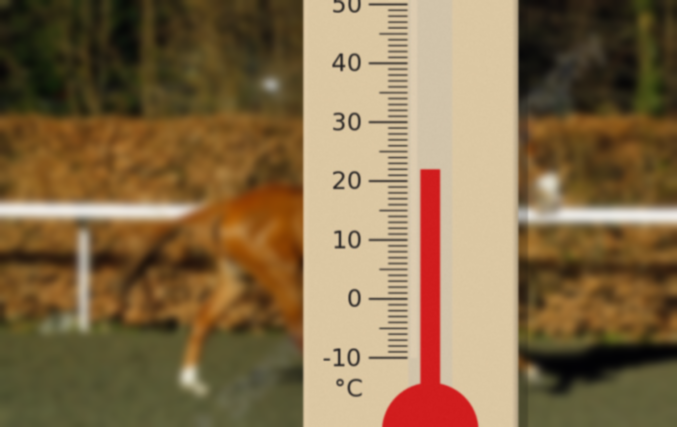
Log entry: {"value": 22, "unit": "°C"}
